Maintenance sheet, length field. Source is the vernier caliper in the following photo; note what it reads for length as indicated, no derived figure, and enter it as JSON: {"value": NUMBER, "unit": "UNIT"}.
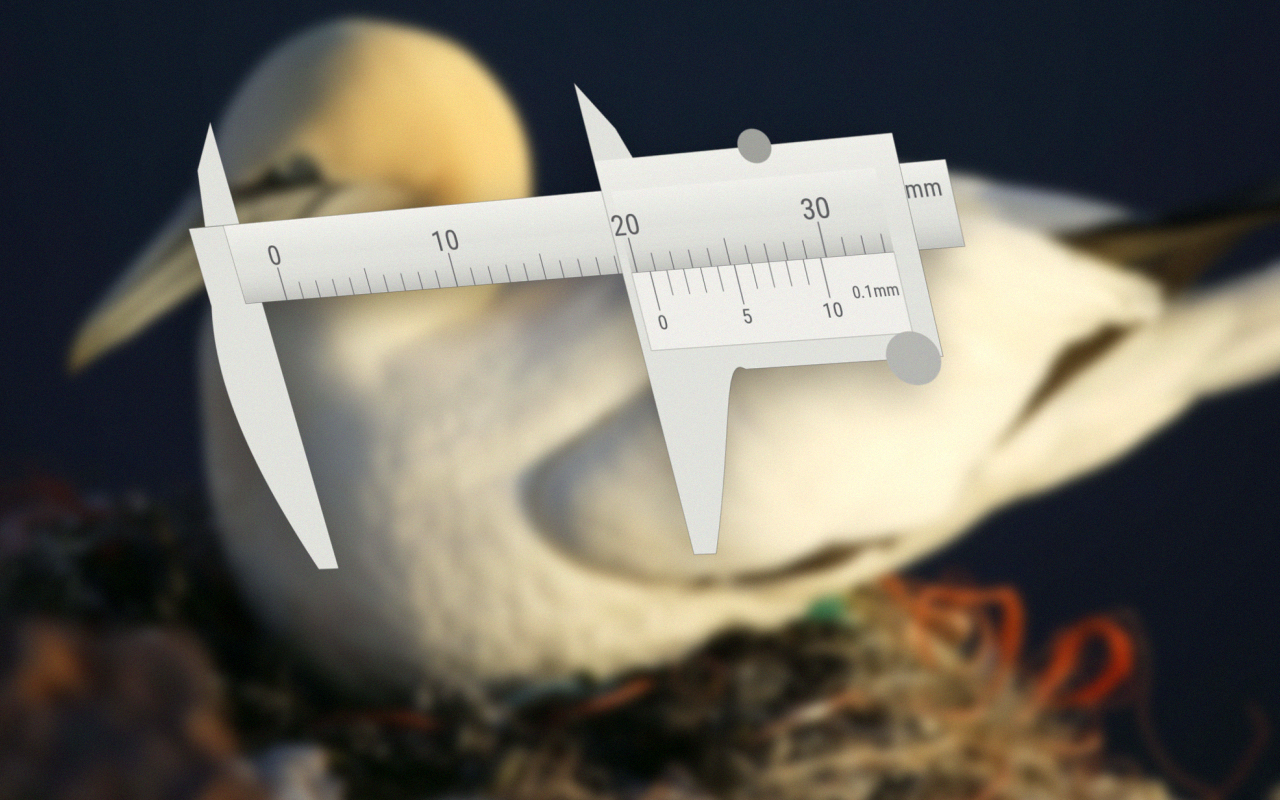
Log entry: {"value": 20.7, "unit": "mm"}
